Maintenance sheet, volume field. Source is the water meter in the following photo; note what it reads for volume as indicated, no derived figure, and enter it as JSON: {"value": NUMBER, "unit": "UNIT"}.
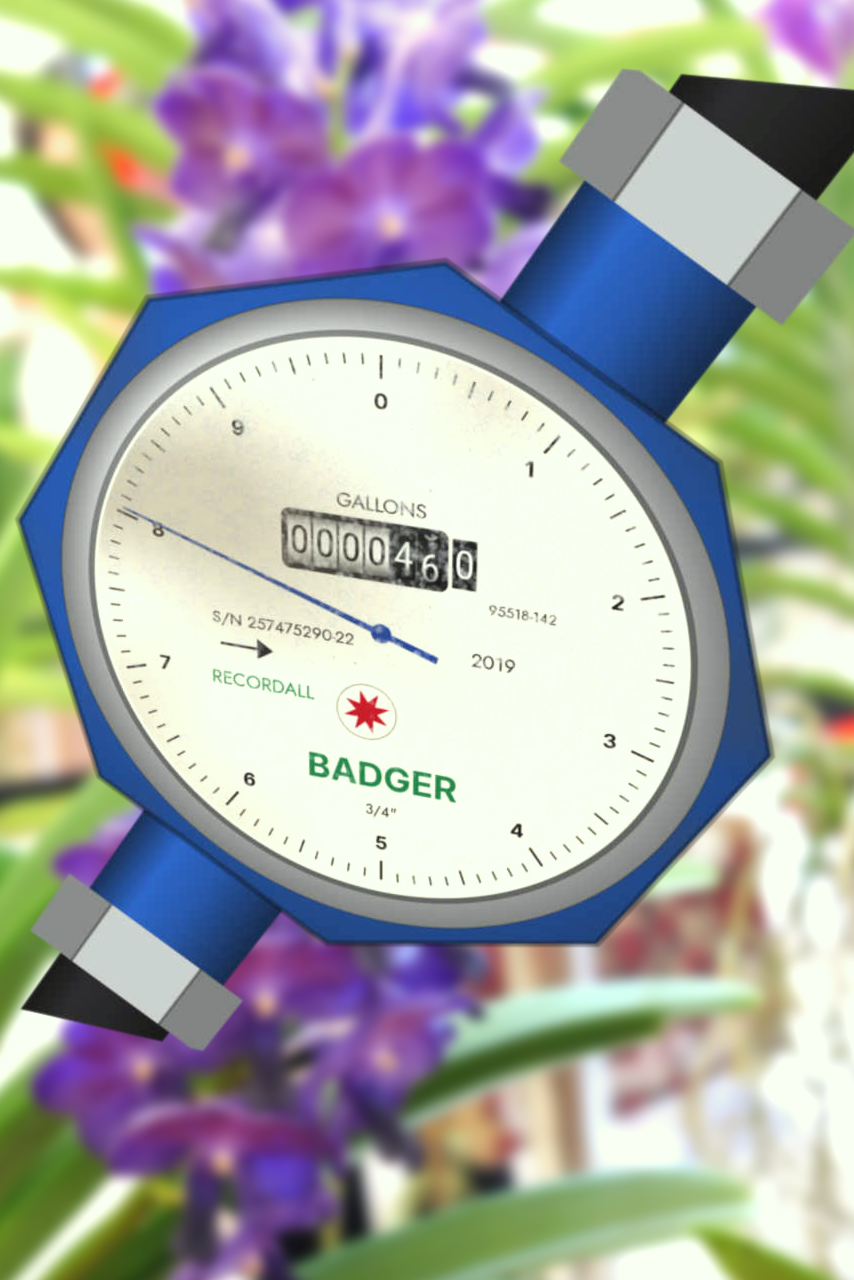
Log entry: {"value": 458.0, "unit": "gal"}
